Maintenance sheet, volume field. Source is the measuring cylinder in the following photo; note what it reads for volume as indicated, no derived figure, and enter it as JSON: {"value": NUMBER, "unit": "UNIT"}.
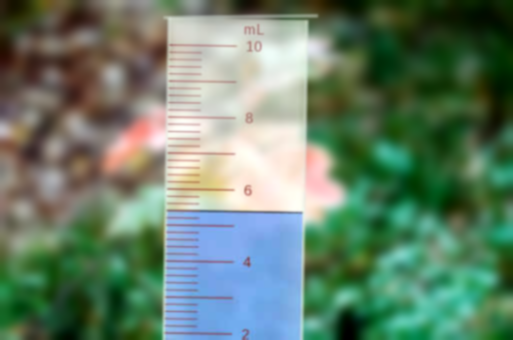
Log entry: {"value": 5.4, "unit": "mL"}
